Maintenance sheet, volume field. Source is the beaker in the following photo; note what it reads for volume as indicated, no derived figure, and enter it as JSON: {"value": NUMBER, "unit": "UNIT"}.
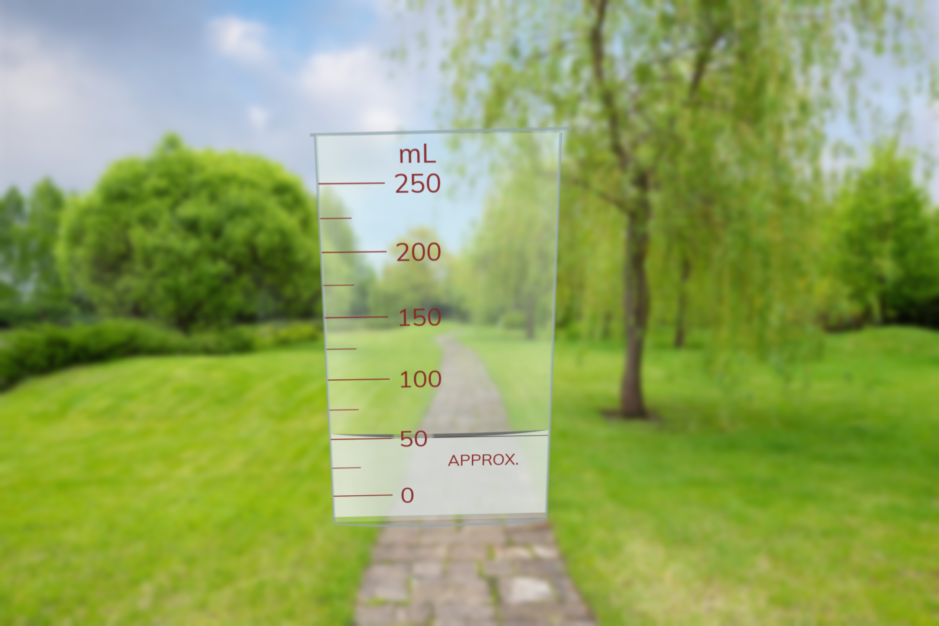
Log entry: {"value": 50, "unit": "mL"}
